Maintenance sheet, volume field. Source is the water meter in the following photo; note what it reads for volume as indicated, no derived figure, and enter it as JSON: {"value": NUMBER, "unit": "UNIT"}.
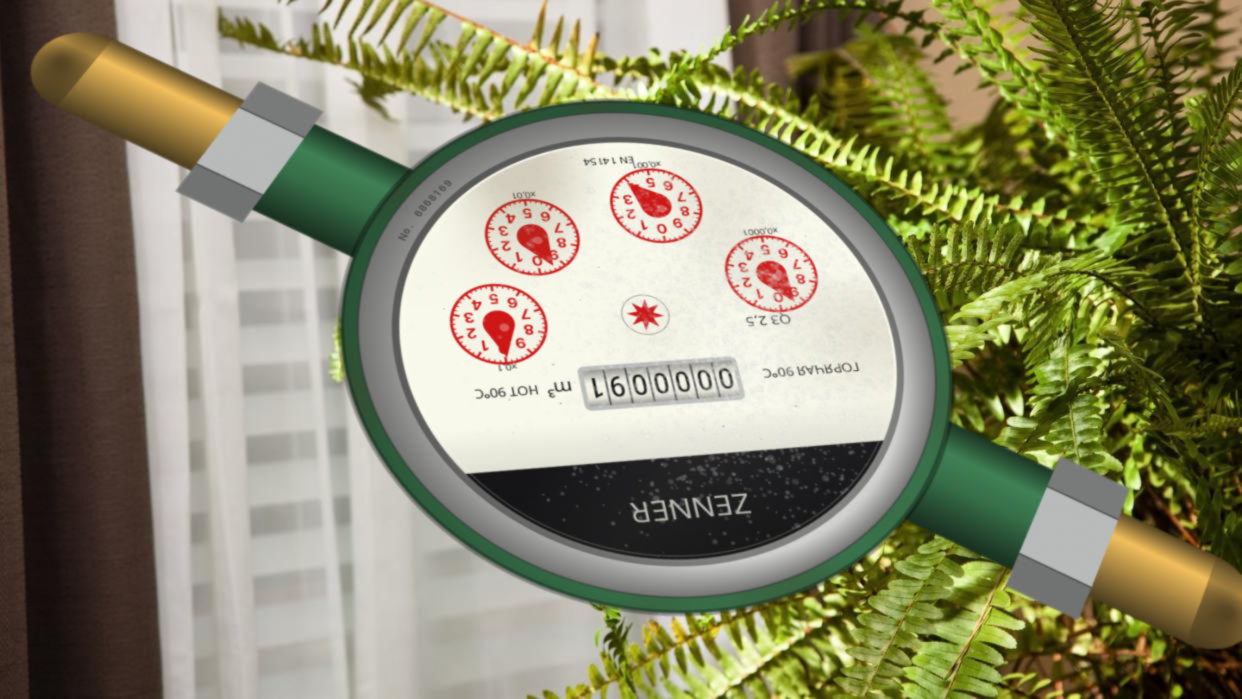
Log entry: {"value": 90.9939, "unit": "m³"}
